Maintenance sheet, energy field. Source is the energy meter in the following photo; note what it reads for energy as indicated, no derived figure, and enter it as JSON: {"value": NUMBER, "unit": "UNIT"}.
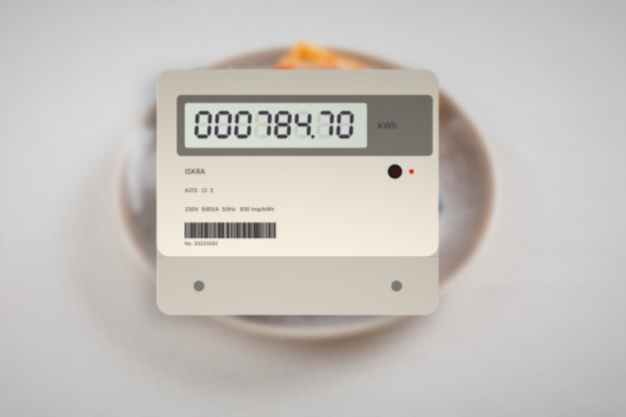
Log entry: {"value": 784.70, "unit": "kWh"}
